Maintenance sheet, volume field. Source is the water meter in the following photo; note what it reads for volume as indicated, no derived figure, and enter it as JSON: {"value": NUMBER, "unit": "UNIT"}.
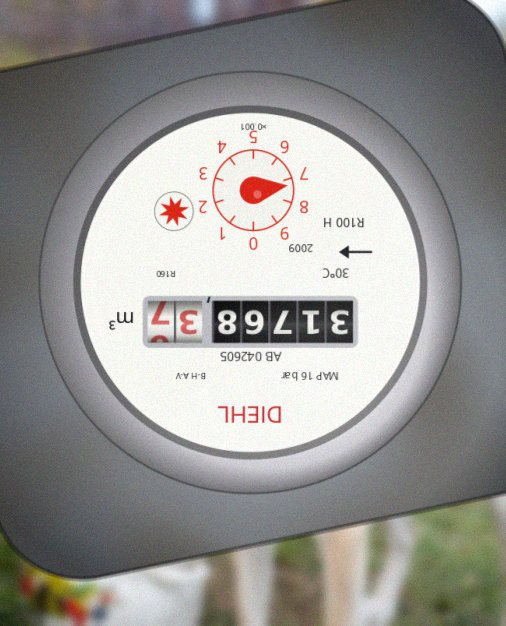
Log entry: {"value": 31768.367, "unit": "m³"}
